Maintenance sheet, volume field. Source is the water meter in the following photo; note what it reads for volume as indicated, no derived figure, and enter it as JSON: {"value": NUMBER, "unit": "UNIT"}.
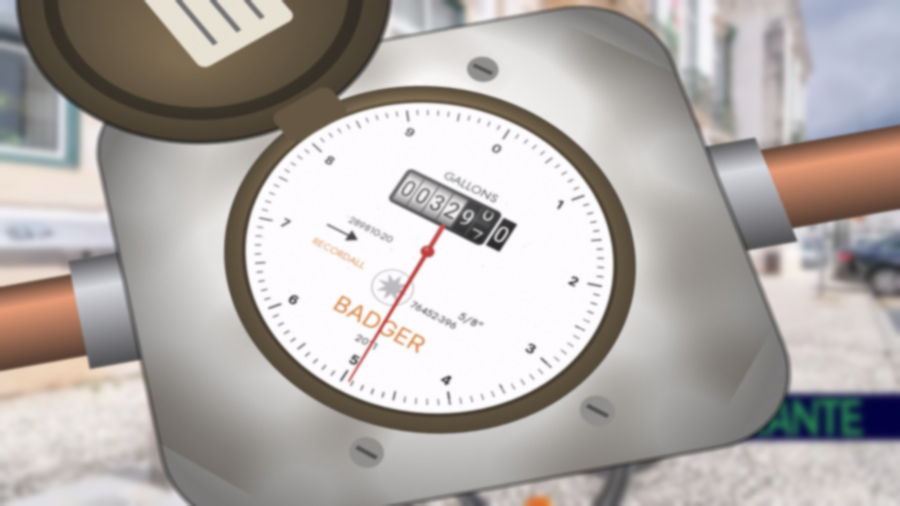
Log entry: {"value": 32964.9, "unit": "gal"}
